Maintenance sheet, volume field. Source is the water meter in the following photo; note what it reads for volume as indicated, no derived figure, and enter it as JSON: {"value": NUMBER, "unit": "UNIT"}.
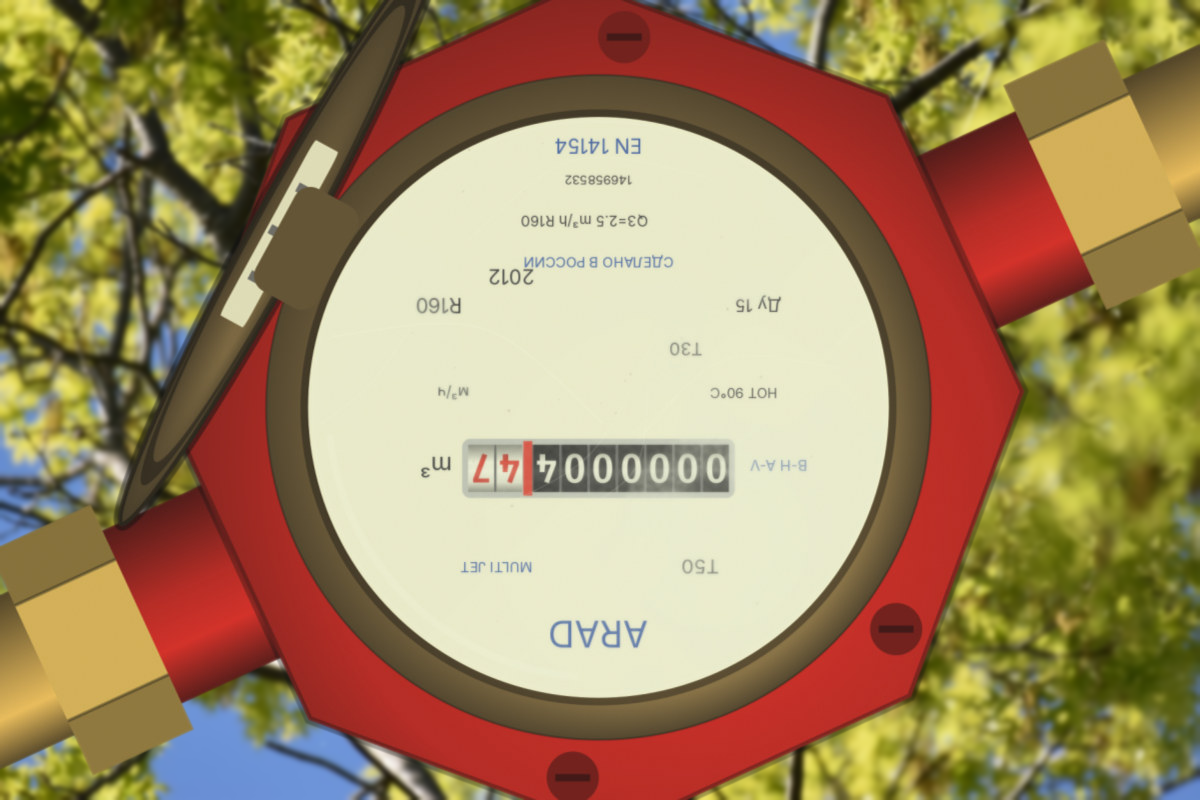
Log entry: {"value": 4.47, "unit": "m³"}
